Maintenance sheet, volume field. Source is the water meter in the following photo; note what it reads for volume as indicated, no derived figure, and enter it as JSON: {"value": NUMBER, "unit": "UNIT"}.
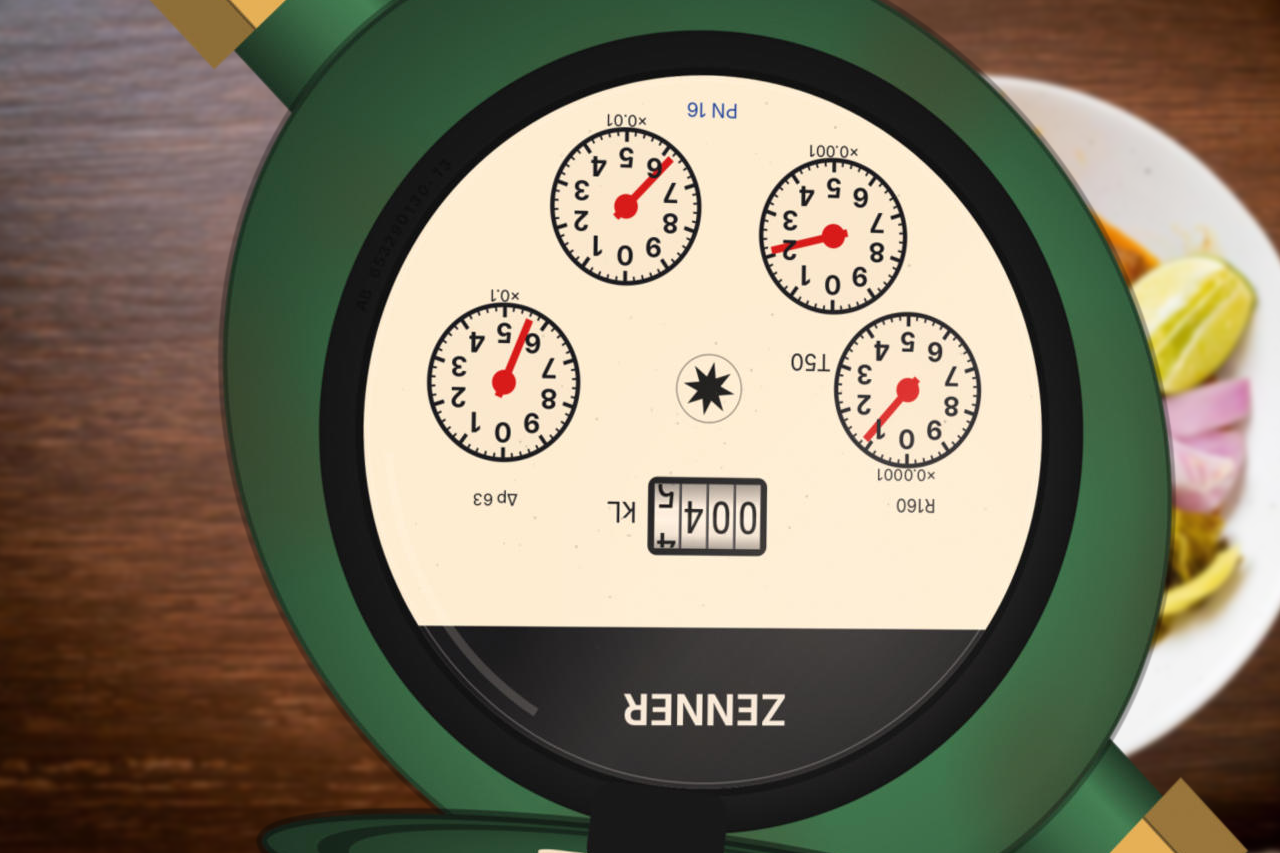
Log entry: {"value": 44.5621, "unit": "kL"}
